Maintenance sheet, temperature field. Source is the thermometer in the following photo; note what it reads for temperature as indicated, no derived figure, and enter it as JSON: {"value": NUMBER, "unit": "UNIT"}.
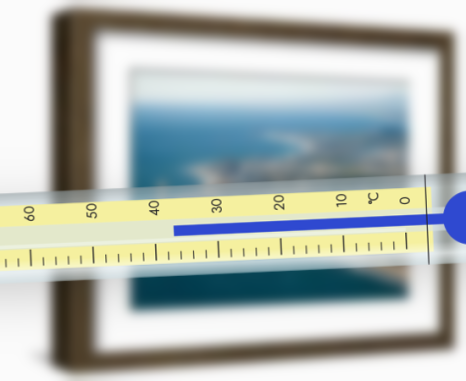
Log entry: {"value": 37, "unit": "°C"}
